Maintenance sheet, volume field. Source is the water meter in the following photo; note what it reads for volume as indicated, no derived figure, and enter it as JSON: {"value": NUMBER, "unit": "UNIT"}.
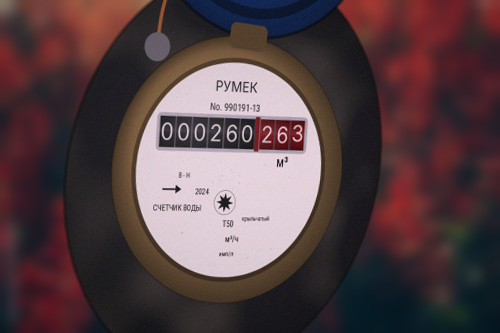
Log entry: {"value": 260.263, "unit": "m³"}
